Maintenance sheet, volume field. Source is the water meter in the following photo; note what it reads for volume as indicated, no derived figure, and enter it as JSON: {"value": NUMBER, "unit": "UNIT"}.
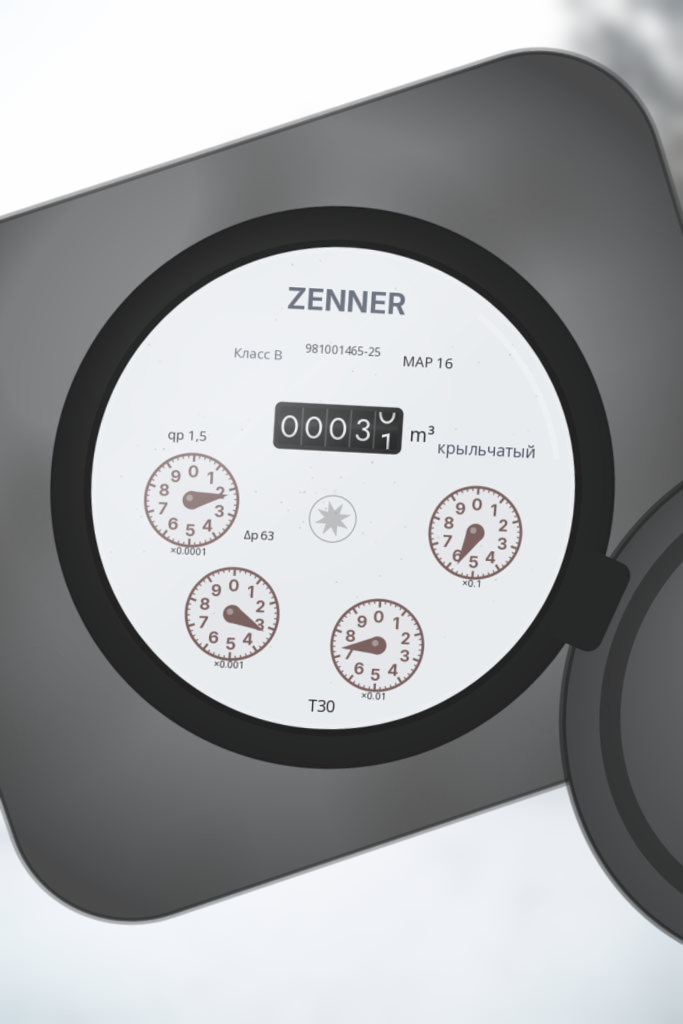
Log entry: {"value": 30.5732, "unit": "m³"}
